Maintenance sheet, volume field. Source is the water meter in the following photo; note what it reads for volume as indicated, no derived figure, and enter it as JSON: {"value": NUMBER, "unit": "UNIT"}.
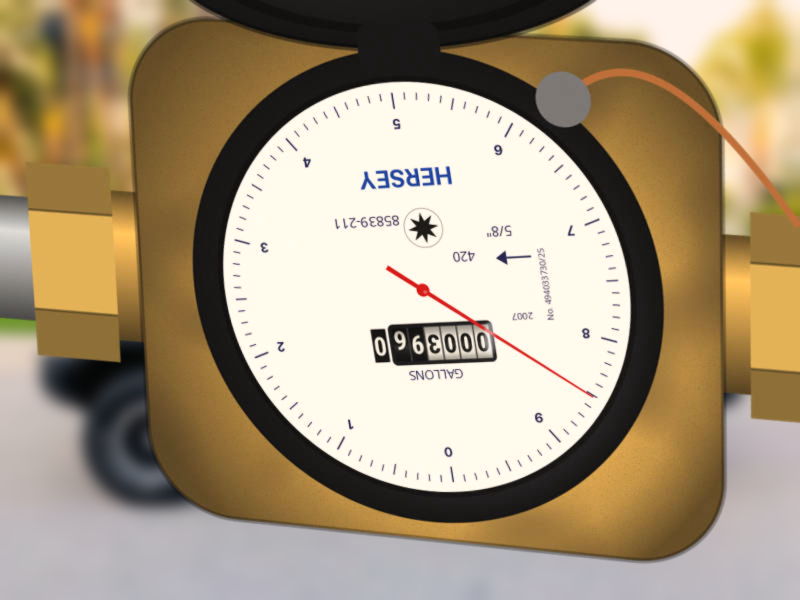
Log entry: {"value": 3958.5, "unit": "gal"}
